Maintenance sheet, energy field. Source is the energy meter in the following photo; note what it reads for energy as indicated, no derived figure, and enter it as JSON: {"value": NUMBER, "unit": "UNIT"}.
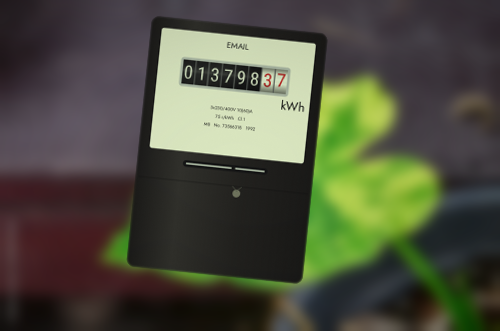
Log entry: {"value": 13798.37, "unit": "kWh"}
